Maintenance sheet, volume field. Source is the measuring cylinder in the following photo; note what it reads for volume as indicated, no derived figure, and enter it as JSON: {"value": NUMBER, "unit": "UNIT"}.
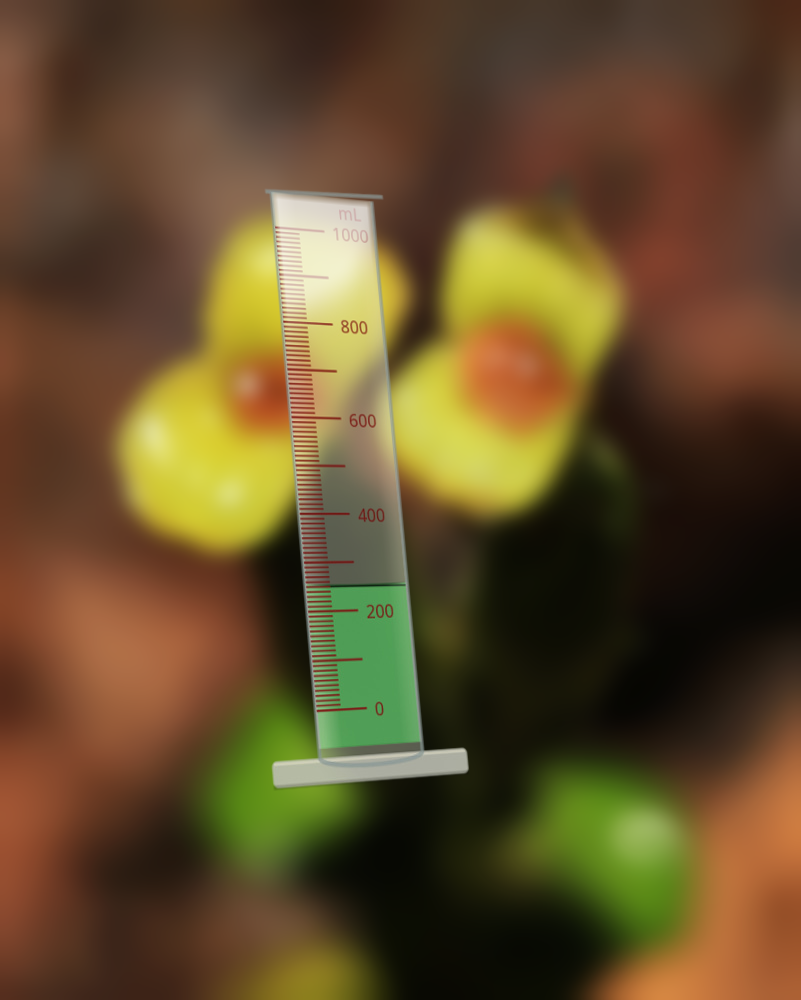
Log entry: {"value": 250, "unit": "mL"}
